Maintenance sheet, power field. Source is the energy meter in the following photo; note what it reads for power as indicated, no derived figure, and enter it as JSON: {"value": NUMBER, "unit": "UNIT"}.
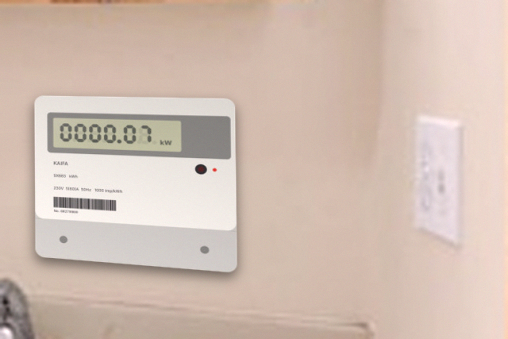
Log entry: {"value": 0.07, "unit": "kW"}
